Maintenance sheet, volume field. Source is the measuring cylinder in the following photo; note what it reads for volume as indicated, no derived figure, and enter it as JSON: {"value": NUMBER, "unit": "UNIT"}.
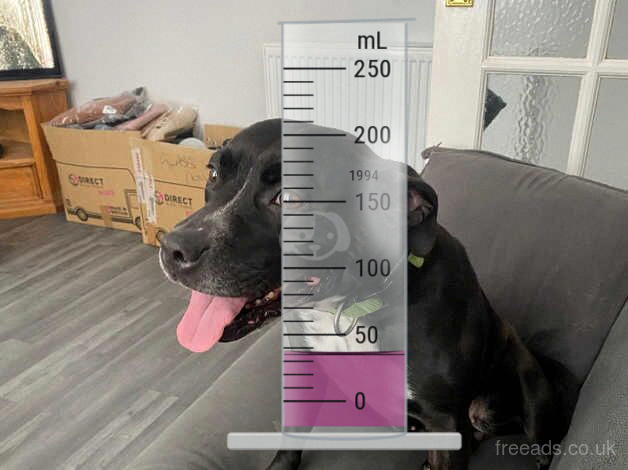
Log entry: {"value": 35, "unit": "mL"}
